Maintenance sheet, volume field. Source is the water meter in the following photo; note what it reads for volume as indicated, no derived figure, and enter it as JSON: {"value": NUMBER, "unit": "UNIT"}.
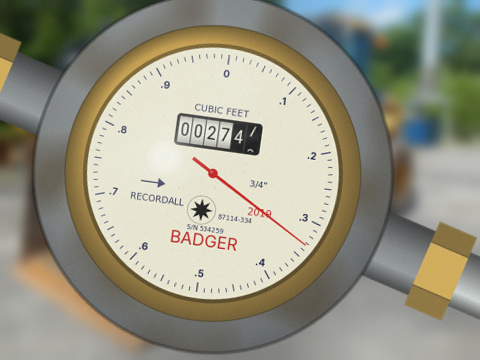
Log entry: {"value": 2747.33, "unit": "ft³"}
